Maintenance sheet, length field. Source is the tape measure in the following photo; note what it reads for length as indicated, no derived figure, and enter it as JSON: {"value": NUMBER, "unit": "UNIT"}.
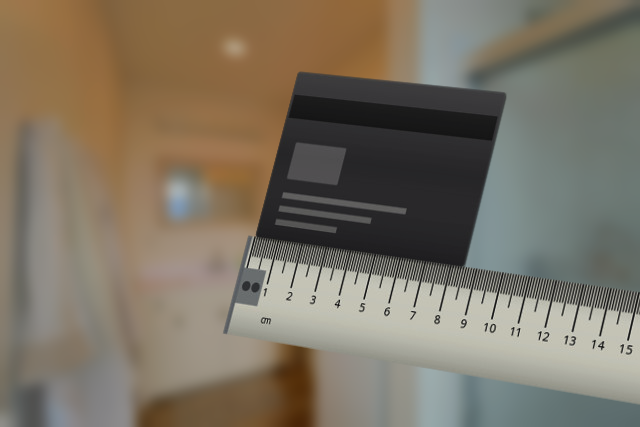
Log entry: {"value": 8.5, "unit": "cm"}
